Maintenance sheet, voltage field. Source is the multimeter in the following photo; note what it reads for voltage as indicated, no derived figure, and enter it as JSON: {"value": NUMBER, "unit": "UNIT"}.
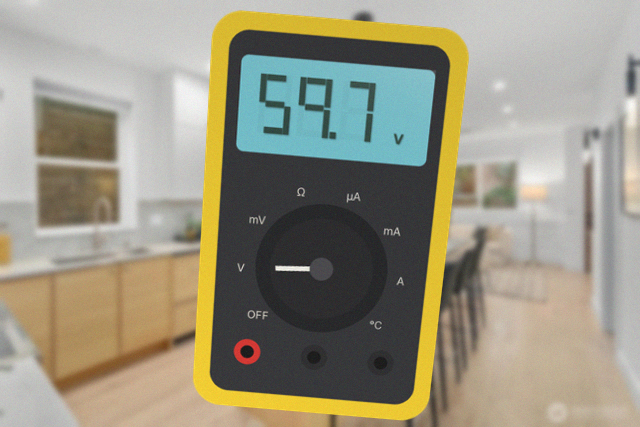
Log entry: {"value": 59.7, "unit": "V"}
